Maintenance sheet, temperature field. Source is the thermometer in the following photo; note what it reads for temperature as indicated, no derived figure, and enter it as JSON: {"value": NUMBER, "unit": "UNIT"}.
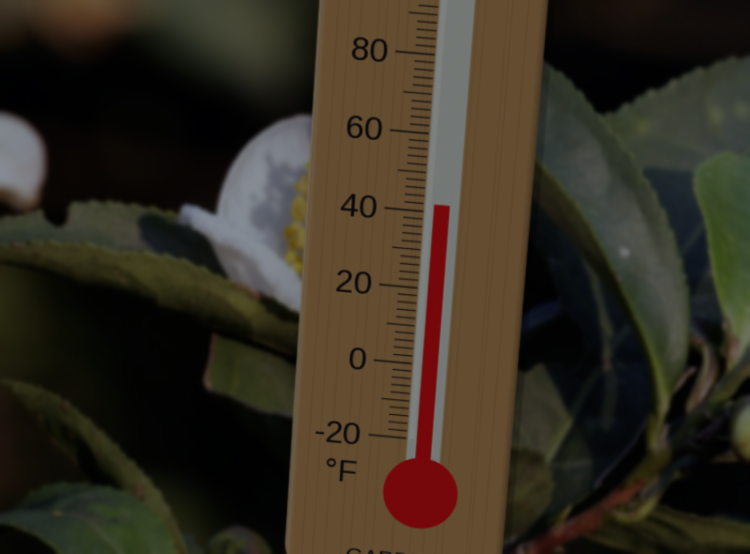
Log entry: {"value": 42, "unit": "°F"}
